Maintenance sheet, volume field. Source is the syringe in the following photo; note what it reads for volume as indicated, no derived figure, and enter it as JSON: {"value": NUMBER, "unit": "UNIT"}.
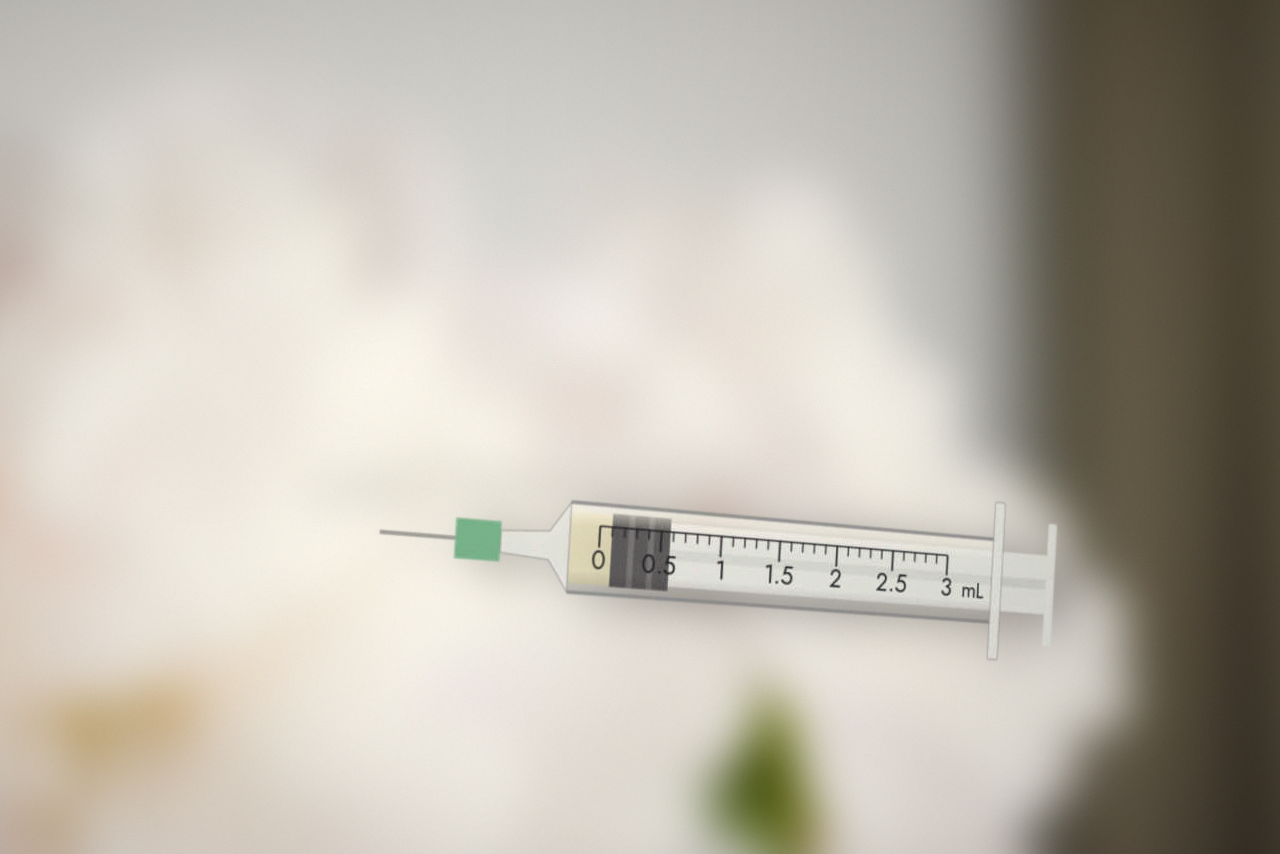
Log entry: {"value": 0.1, "unit": "mL"}
